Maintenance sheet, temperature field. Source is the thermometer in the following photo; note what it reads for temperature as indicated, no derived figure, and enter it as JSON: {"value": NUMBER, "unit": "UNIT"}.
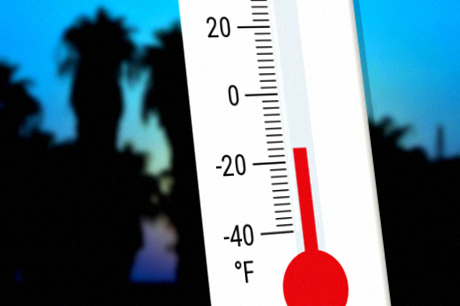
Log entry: {"value": -16, "unit": "°F"}
